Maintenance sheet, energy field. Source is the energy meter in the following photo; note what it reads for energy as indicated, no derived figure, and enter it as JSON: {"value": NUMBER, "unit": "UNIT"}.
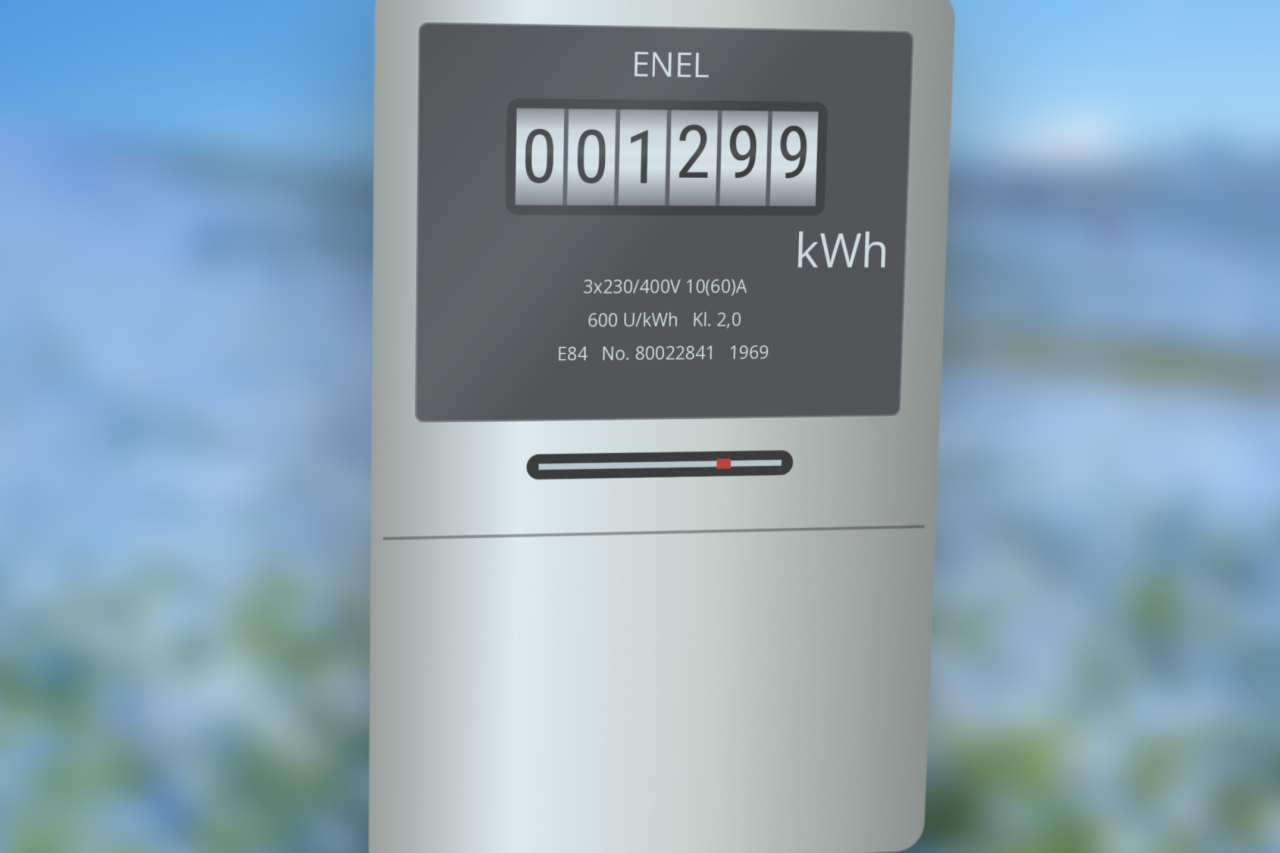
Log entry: {"value": 1299, "unit": "kWh"}
